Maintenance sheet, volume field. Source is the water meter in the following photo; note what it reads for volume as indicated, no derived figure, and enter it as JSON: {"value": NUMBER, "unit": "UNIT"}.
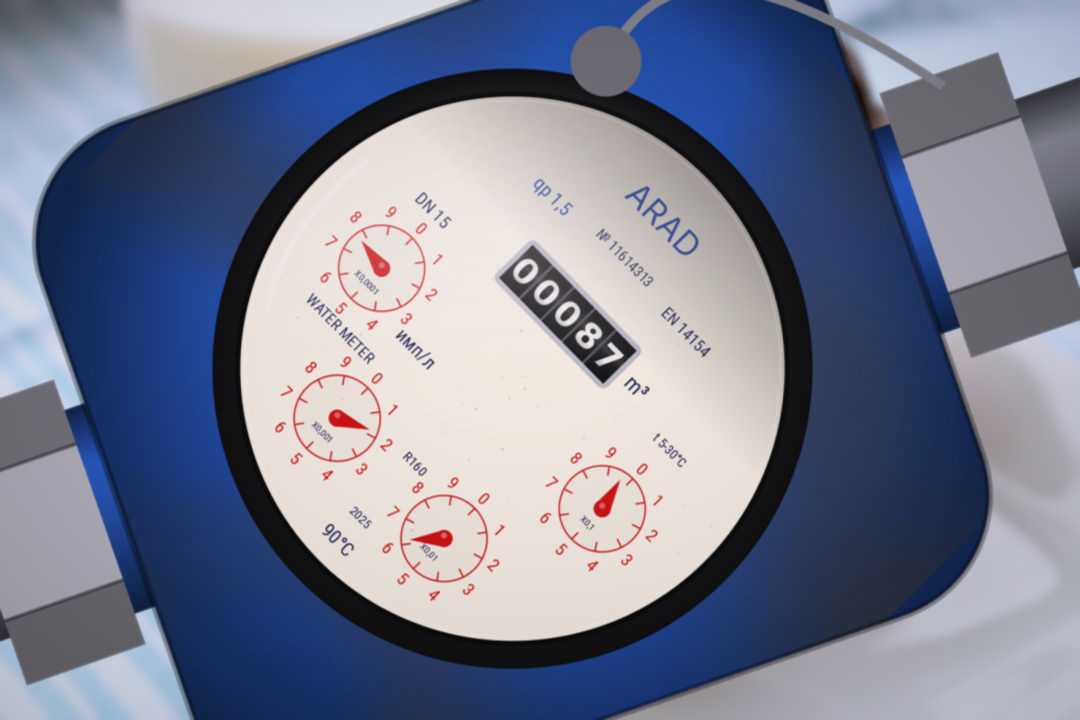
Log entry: {"value": 86.9617, "unit": "m³"}
